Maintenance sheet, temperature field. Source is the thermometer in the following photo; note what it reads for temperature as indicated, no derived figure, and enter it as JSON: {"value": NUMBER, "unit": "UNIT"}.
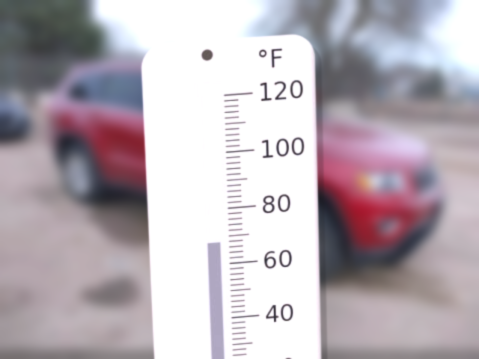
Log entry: {"value": 68, "unit": "°F"}
